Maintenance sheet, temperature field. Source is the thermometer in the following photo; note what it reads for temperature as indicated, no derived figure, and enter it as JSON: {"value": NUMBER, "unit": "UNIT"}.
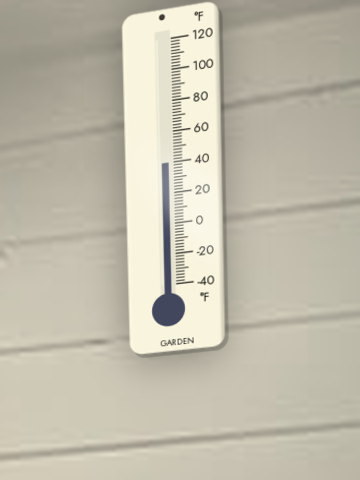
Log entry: {"value": 40, "unit": "°F"}
